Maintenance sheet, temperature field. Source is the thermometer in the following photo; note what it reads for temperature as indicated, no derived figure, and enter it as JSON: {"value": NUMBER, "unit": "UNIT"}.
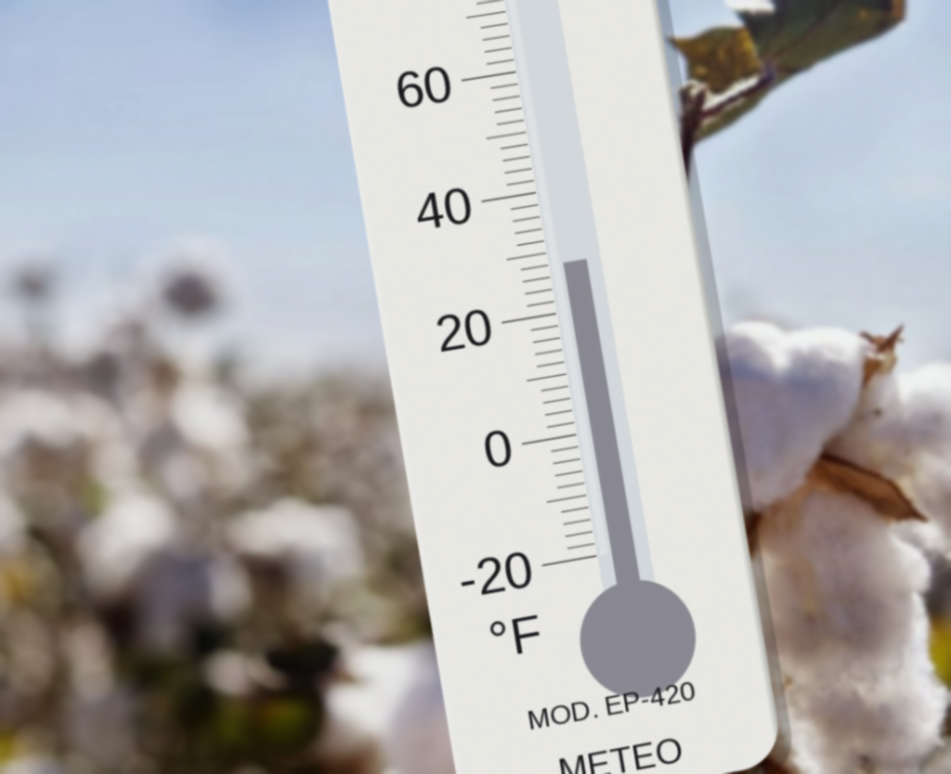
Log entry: {"value": 28, "unit": "°F"}
